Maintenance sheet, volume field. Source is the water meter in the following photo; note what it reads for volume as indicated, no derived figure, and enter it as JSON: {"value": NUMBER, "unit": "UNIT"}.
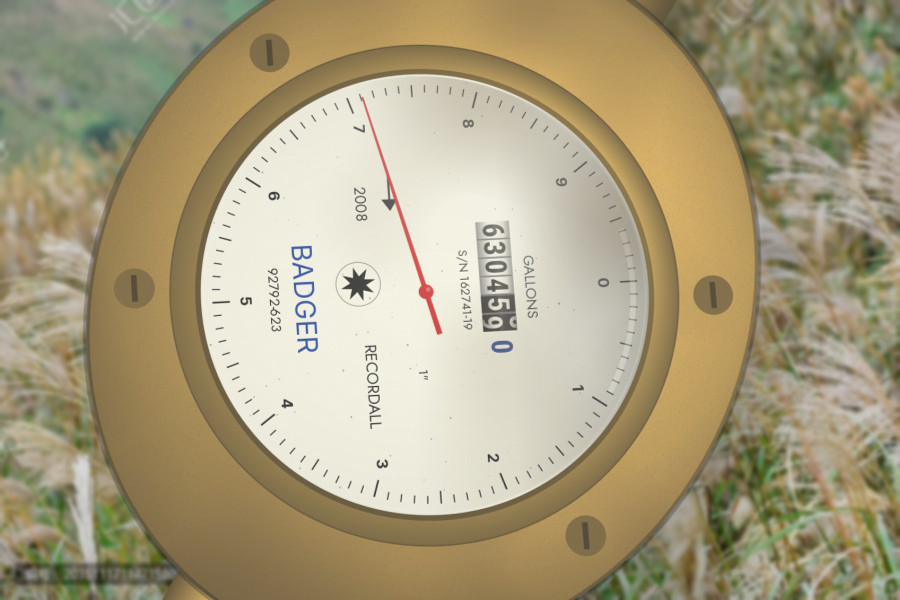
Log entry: {"value": 6304587.1, "unit": "gal"}
